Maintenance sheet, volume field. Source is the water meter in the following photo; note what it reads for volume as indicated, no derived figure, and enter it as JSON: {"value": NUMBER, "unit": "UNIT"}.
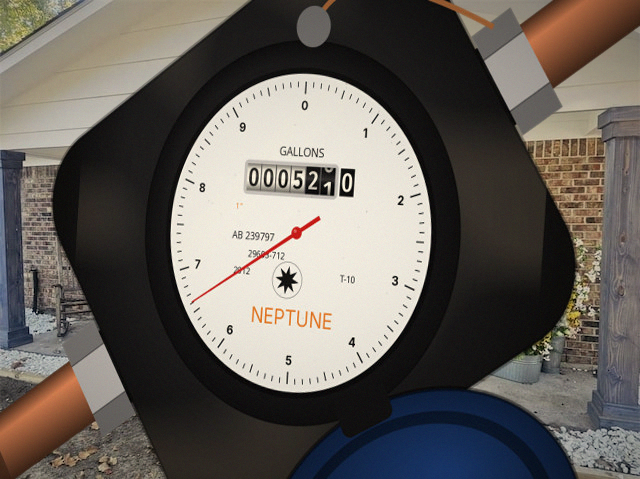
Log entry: {"value": 5206.6, "unit": "gal"}
